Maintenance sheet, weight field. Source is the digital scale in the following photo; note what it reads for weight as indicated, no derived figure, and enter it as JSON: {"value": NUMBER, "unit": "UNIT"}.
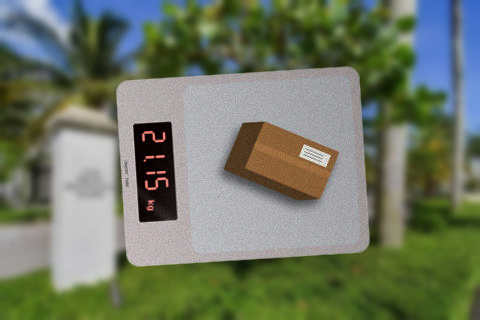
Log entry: {"value": 21.15, "unit": "kg"}
